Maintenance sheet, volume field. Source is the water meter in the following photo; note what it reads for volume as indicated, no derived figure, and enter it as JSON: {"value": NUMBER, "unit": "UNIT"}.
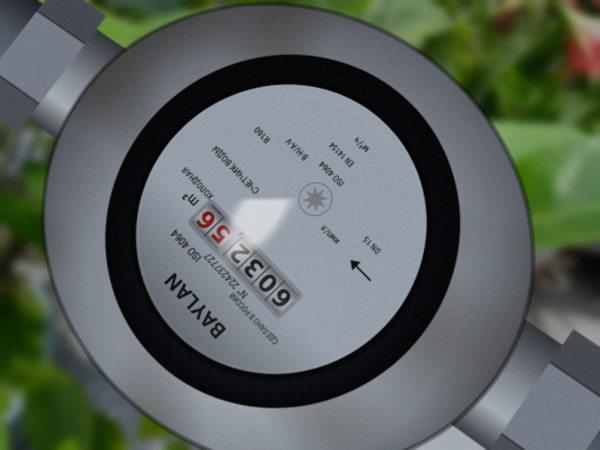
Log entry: {"value": 6032.56, "unit": "m³"}
